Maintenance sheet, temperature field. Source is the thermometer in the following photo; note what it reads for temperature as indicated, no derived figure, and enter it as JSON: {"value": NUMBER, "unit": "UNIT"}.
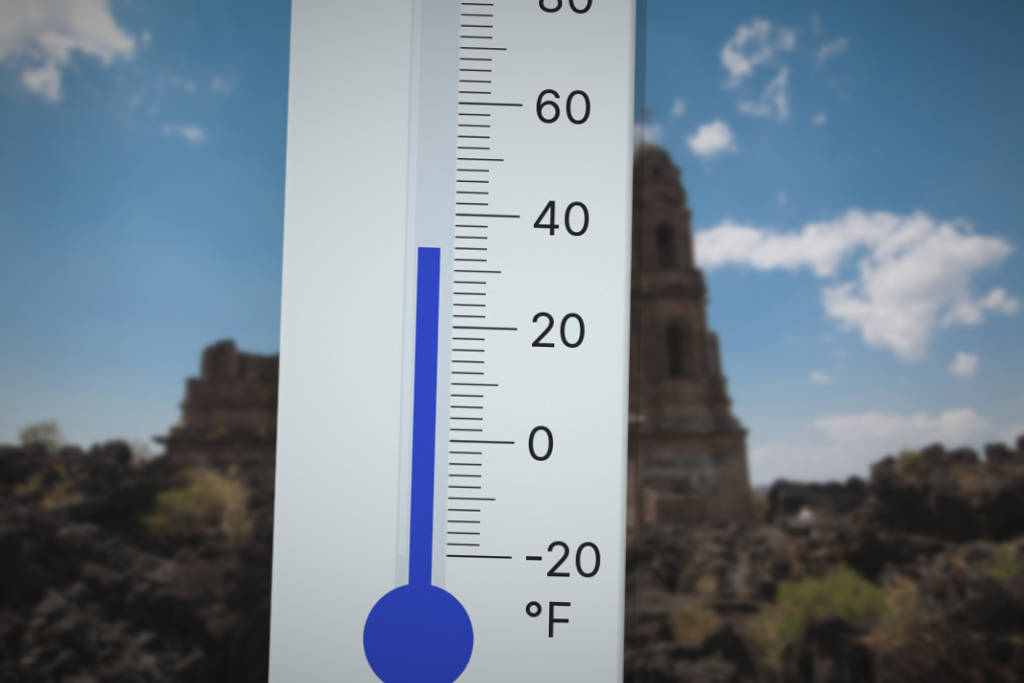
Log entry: {"value": 34, "unit": "°F"}
